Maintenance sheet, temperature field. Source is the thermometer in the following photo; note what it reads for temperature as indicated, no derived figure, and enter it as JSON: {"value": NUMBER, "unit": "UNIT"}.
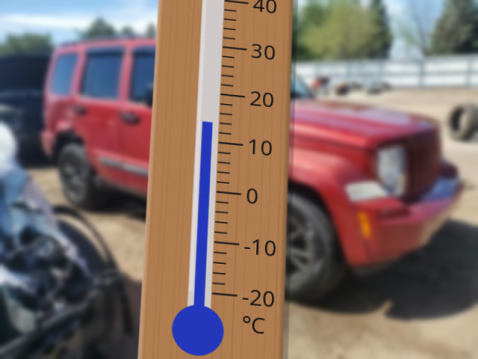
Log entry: {"value": 14, "unit": "°C"}
